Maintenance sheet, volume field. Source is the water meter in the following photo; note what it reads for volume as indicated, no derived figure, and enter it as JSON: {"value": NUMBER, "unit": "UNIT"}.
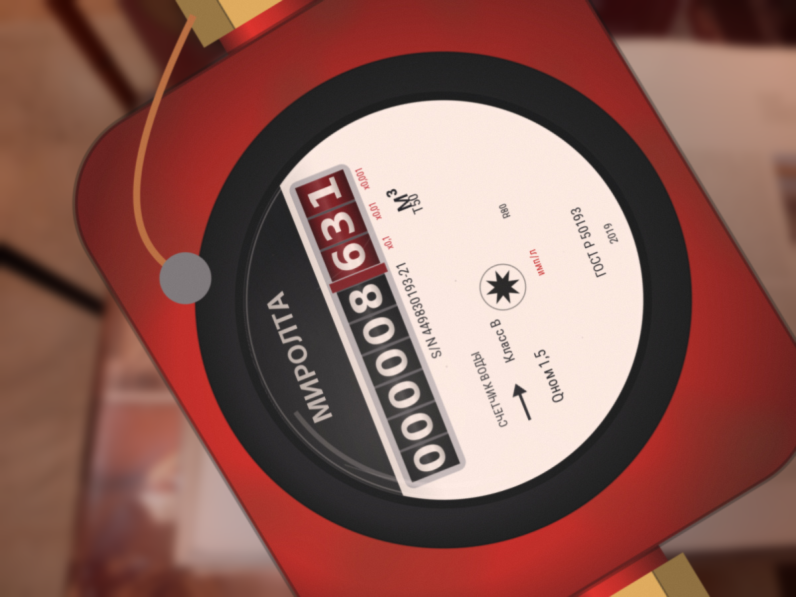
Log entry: {"value": 8.631, "unit": "m³"}
